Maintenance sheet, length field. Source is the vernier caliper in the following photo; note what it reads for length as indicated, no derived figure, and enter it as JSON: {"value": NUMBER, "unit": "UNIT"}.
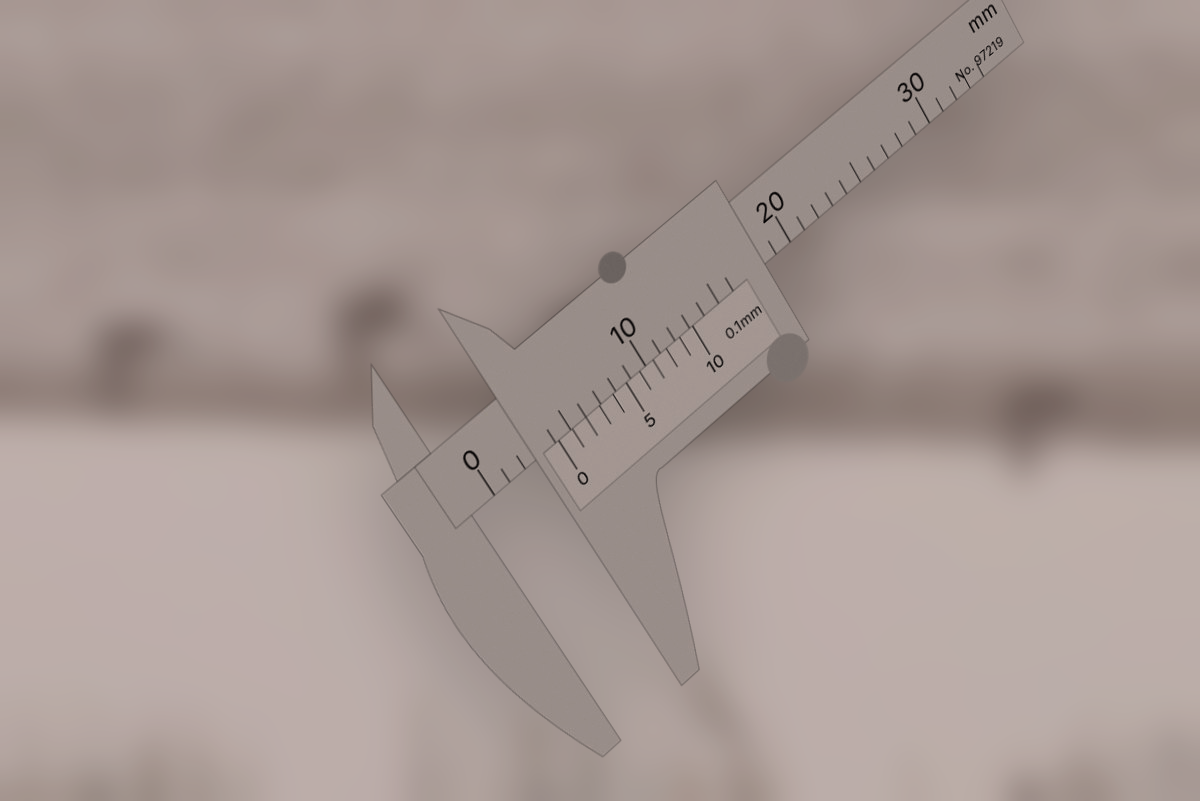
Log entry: {"value": 4.2, "unit": "mm"}
